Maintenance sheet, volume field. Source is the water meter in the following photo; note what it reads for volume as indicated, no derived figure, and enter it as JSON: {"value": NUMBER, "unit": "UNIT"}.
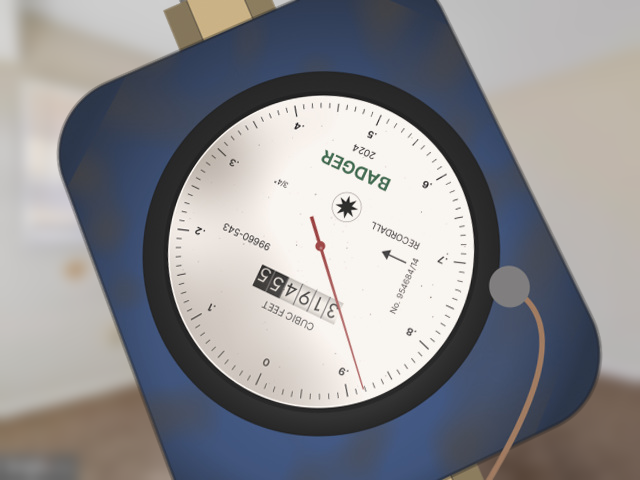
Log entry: {"value": 319454.88, "unit": "ft³"}
